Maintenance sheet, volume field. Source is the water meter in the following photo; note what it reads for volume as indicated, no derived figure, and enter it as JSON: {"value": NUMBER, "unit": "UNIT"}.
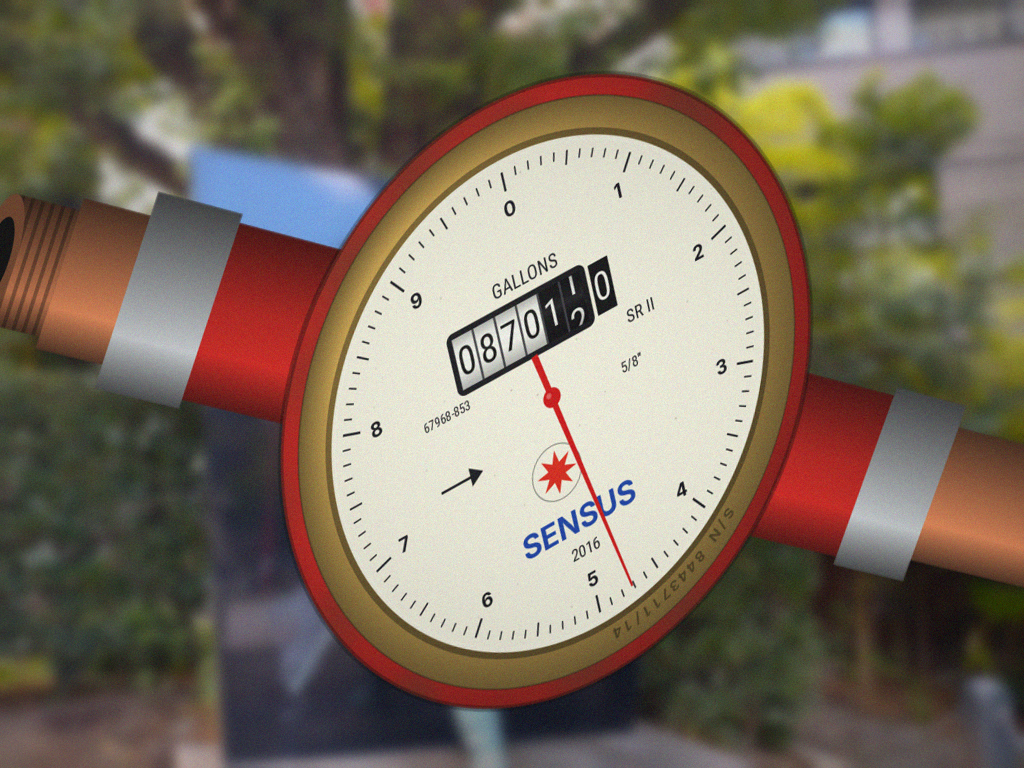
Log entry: {"value": 870114.7, "unit": "gal"}
